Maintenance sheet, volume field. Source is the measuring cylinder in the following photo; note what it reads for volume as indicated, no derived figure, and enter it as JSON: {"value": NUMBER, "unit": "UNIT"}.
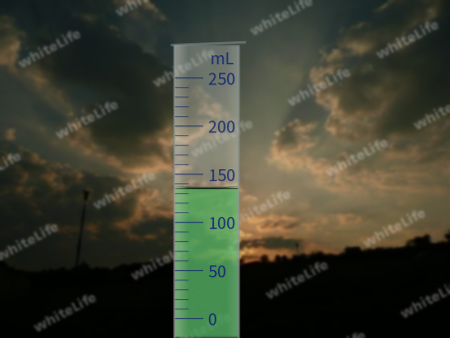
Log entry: {"value": 135, "unit": "mL"}
